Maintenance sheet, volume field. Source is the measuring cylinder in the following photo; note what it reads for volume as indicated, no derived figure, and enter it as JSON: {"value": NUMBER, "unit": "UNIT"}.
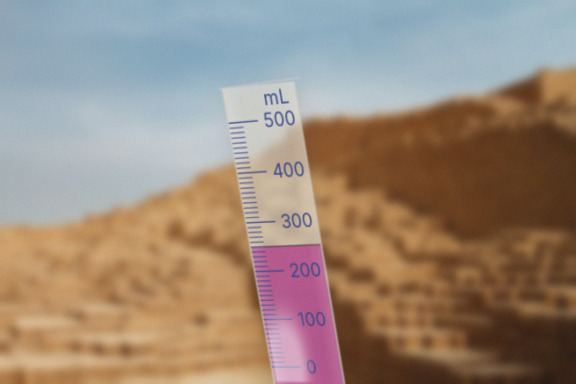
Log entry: {"value": 250, "unit": "mL"}
